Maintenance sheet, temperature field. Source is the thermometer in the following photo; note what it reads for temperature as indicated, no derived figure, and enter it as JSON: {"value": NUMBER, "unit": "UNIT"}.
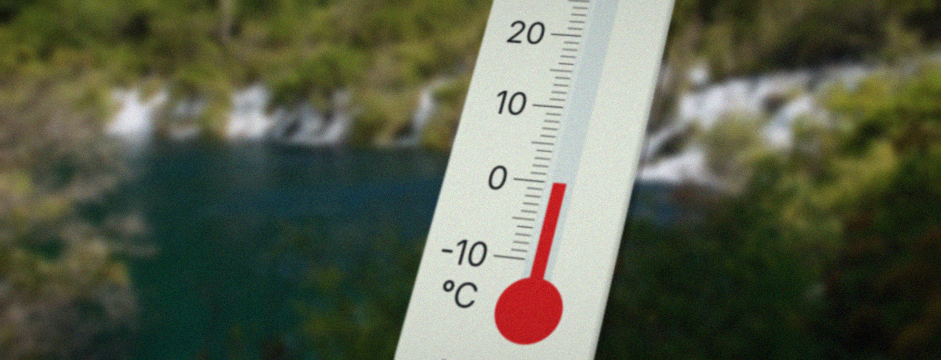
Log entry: {"value": 0, "unit": "°C"}
